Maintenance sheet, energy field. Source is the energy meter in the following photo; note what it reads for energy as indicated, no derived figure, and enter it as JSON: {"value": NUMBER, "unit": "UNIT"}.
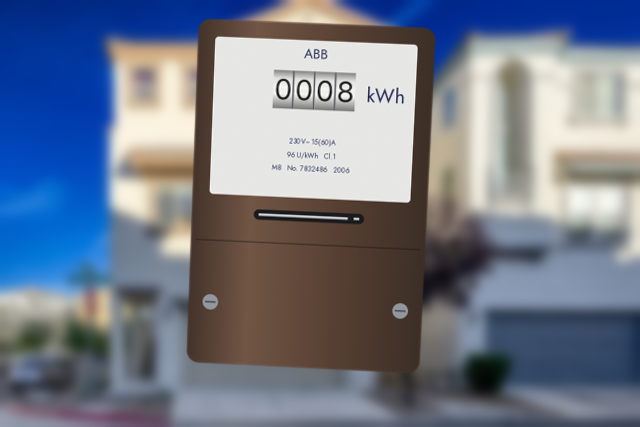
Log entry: {"value": 8, "unit": "kWh"}
